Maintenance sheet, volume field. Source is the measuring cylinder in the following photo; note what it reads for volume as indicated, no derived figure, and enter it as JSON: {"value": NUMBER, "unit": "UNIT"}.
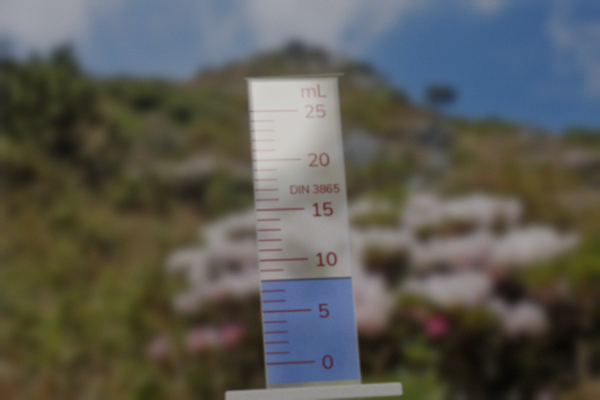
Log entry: {"value": 8, "unit": "mL"}
